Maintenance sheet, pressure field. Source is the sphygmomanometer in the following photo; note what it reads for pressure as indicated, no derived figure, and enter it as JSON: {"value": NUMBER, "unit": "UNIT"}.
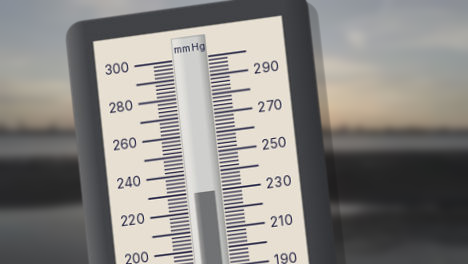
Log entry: {"value": 230, "unit": "mmHg"}
